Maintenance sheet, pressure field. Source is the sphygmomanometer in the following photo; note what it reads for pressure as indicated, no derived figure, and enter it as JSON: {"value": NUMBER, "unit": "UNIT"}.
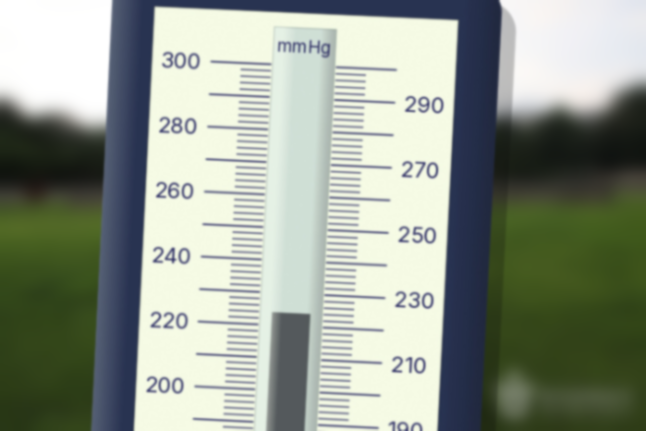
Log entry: {"value": 224, "unit": "mmHg"}
